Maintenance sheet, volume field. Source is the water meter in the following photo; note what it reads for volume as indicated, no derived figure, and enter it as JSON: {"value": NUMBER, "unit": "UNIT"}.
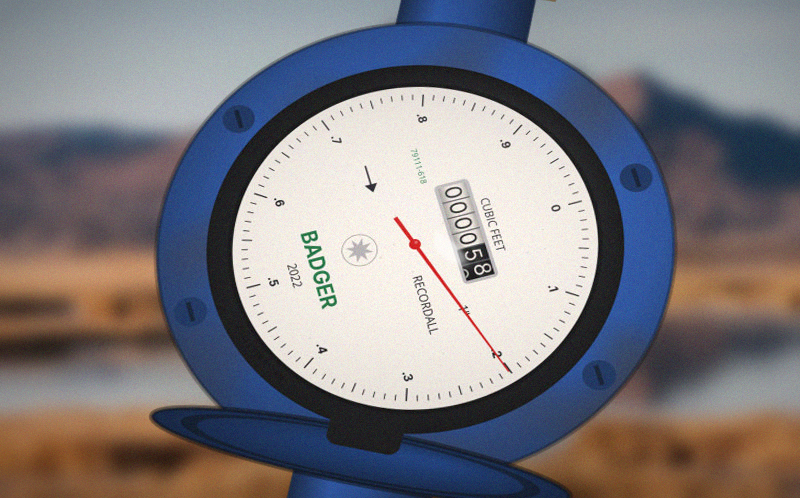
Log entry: {"value": 58.20, "unit": "ft³"}
